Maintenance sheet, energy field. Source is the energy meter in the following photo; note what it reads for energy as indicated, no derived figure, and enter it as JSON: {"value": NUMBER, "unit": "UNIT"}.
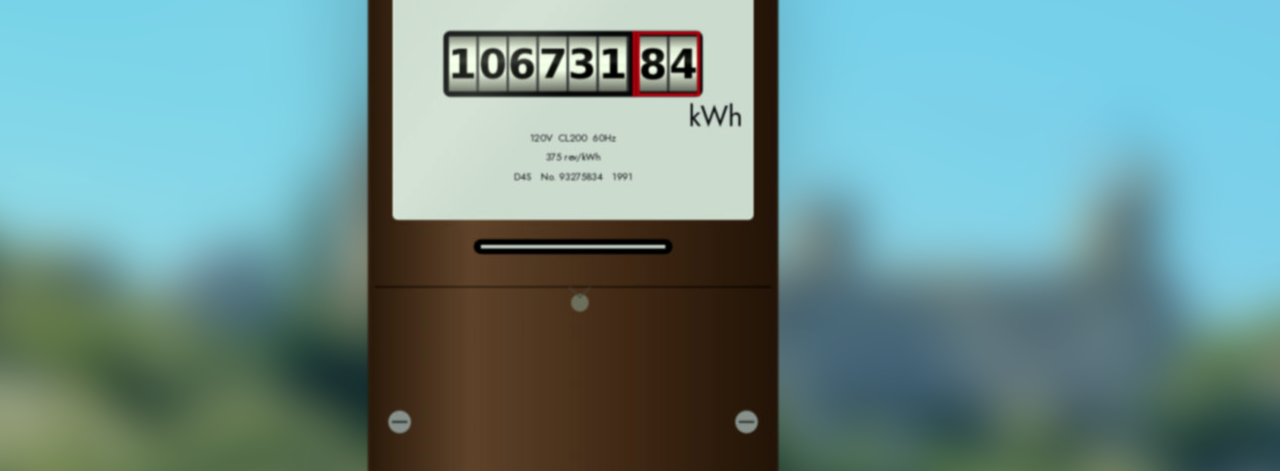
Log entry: {"value": 106731.84, "unit": "kWh"}
